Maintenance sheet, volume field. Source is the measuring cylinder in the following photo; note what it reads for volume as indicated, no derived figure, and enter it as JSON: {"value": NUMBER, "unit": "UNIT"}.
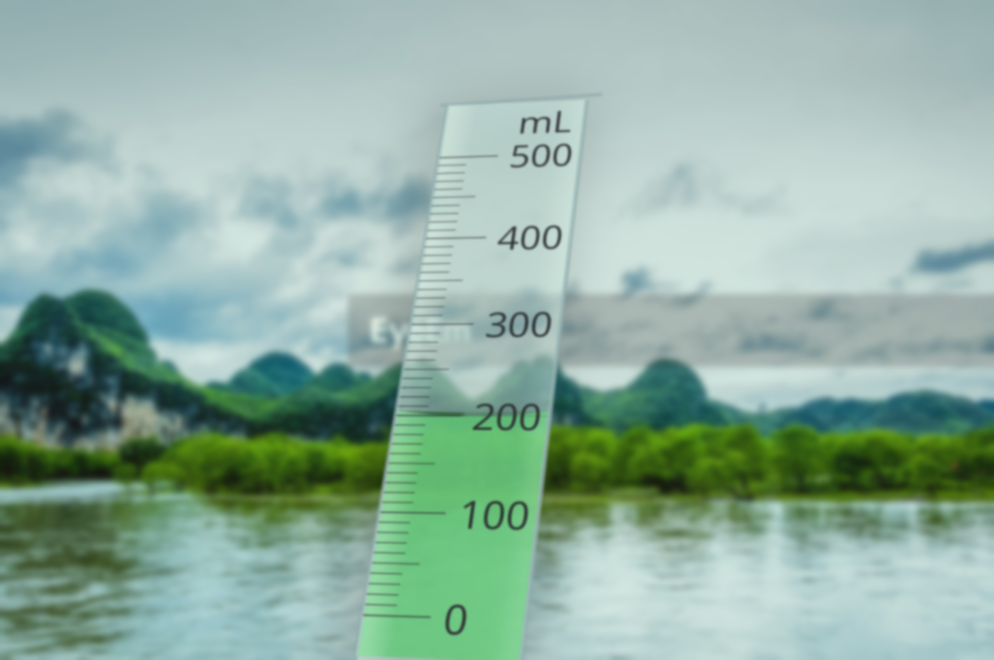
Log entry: {"value": 200, "unit": "mL"}
